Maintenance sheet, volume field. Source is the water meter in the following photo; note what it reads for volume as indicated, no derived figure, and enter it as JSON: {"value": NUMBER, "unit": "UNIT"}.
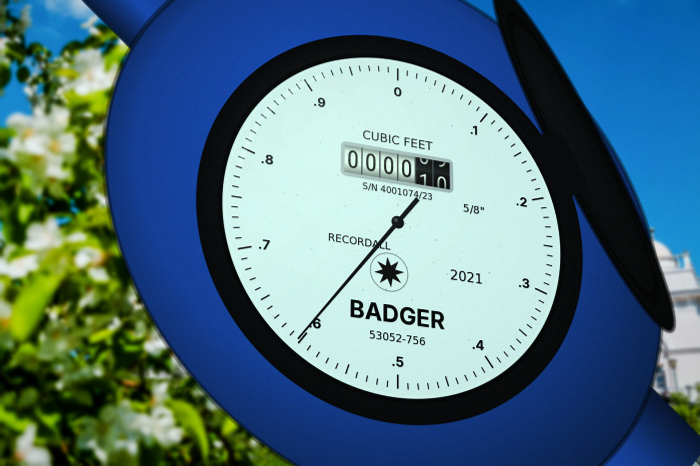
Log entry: {"value": 9.60, "unit": "ft³"}
